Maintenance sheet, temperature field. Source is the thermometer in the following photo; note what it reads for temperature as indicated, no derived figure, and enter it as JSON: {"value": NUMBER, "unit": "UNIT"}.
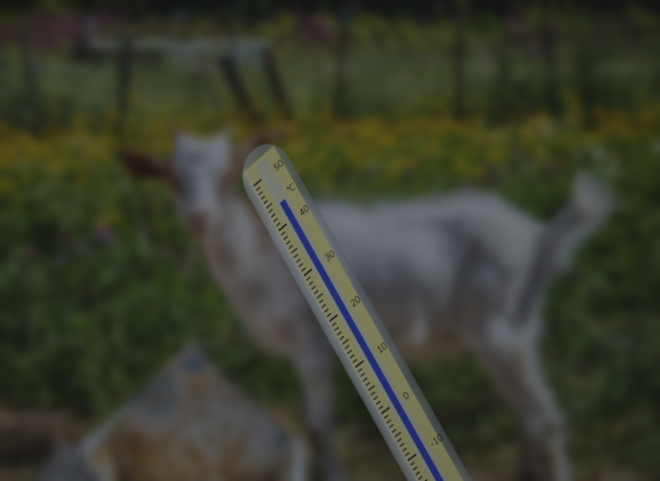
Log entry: {"value": 44, "unit": "°C"}
